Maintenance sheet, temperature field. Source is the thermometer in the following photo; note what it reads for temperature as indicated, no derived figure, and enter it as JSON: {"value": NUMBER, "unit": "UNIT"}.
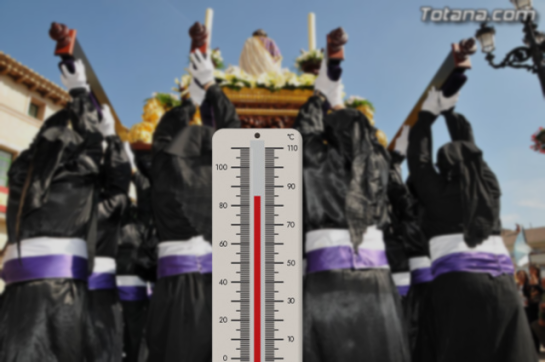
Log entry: {"value": 85, "unit": "°C"}
